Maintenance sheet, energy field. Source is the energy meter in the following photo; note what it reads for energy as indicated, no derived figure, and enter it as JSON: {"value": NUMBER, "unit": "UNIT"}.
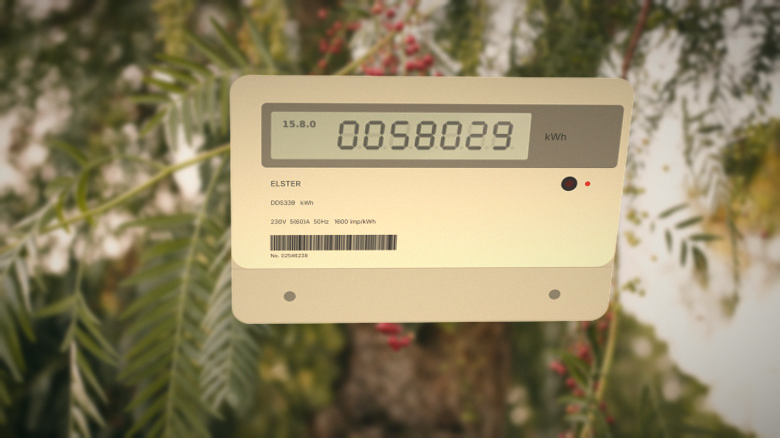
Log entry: {"value": 58029, "unit": "kWh"}
